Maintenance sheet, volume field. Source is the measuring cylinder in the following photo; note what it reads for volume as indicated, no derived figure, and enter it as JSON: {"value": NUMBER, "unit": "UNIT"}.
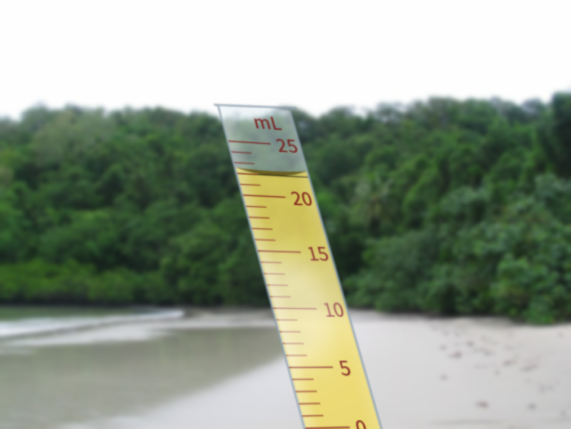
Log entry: {"value": 22, "unit": "mL"}
